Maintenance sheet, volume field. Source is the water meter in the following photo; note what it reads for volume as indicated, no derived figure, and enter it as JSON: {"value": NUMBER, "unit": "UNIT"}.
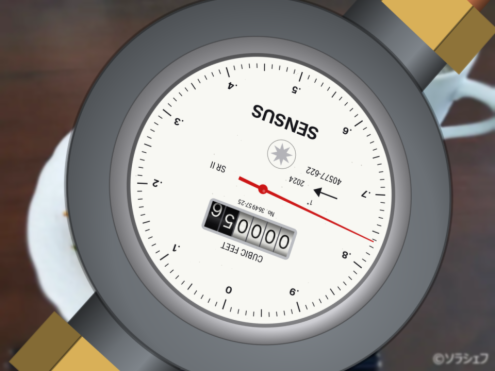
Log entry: {"value": 55.76, "unit": "ft³"}
